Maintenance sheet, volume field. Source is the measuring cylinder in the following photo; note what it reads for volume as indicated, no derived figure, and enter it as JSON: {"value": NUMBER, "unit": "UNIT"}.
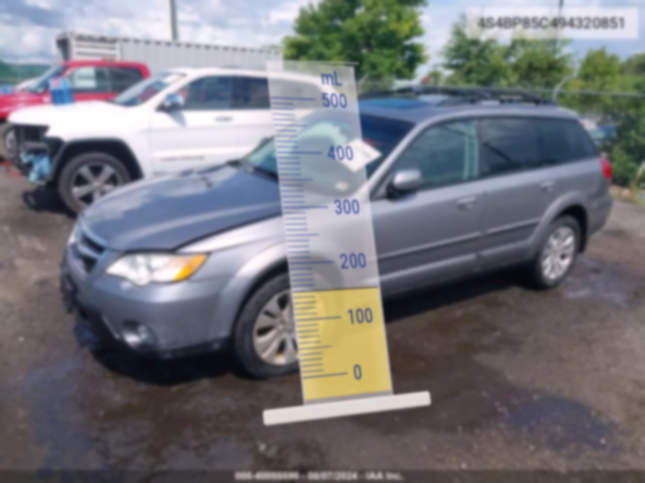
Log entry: {"value": 150, "unit": "mL"}
